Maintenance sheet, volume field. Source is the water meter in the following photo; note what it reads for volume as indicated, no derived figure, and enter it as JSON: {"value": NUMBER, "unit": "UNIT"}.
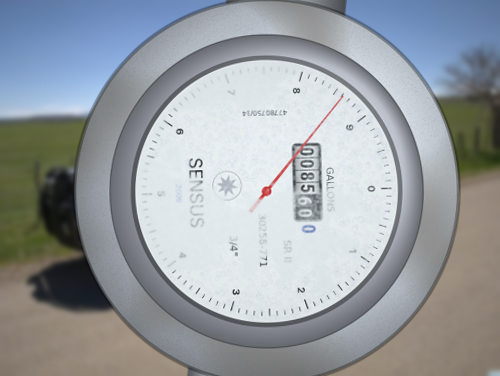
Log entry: {"value": 85598.6, "unit": "gal"}
